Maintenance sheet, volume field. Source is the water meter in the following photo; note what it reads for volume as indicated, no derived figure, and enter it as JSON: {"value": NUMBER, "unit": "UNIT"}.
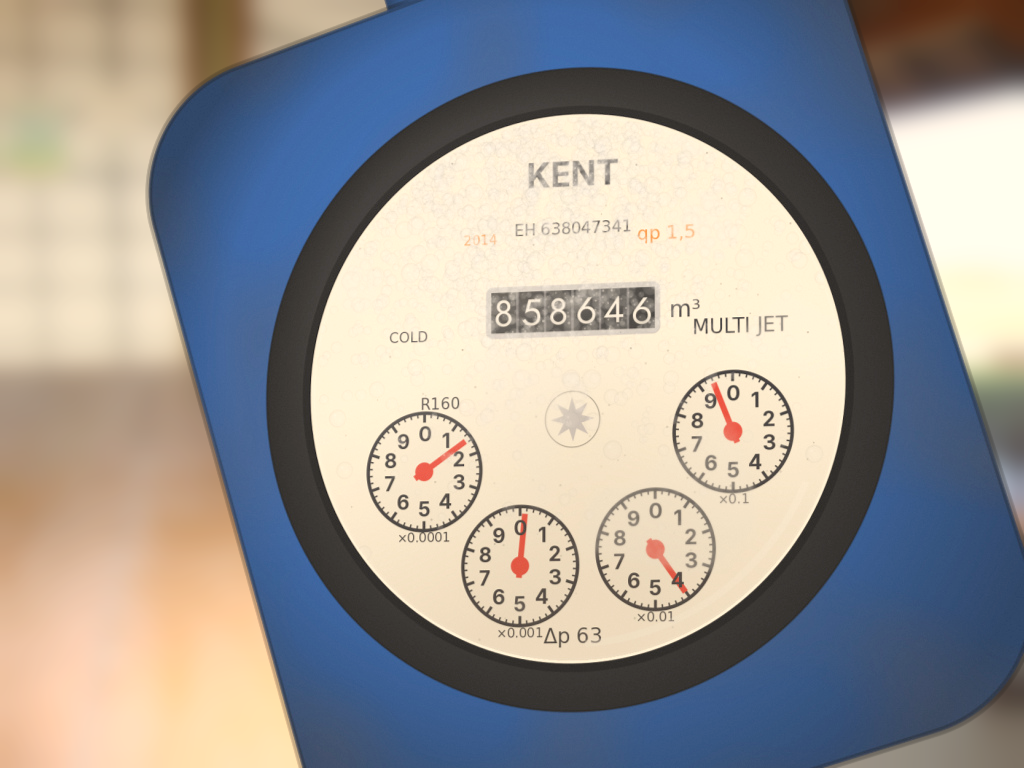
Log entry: {"value": 858645.9401, "unit": "m³"}
